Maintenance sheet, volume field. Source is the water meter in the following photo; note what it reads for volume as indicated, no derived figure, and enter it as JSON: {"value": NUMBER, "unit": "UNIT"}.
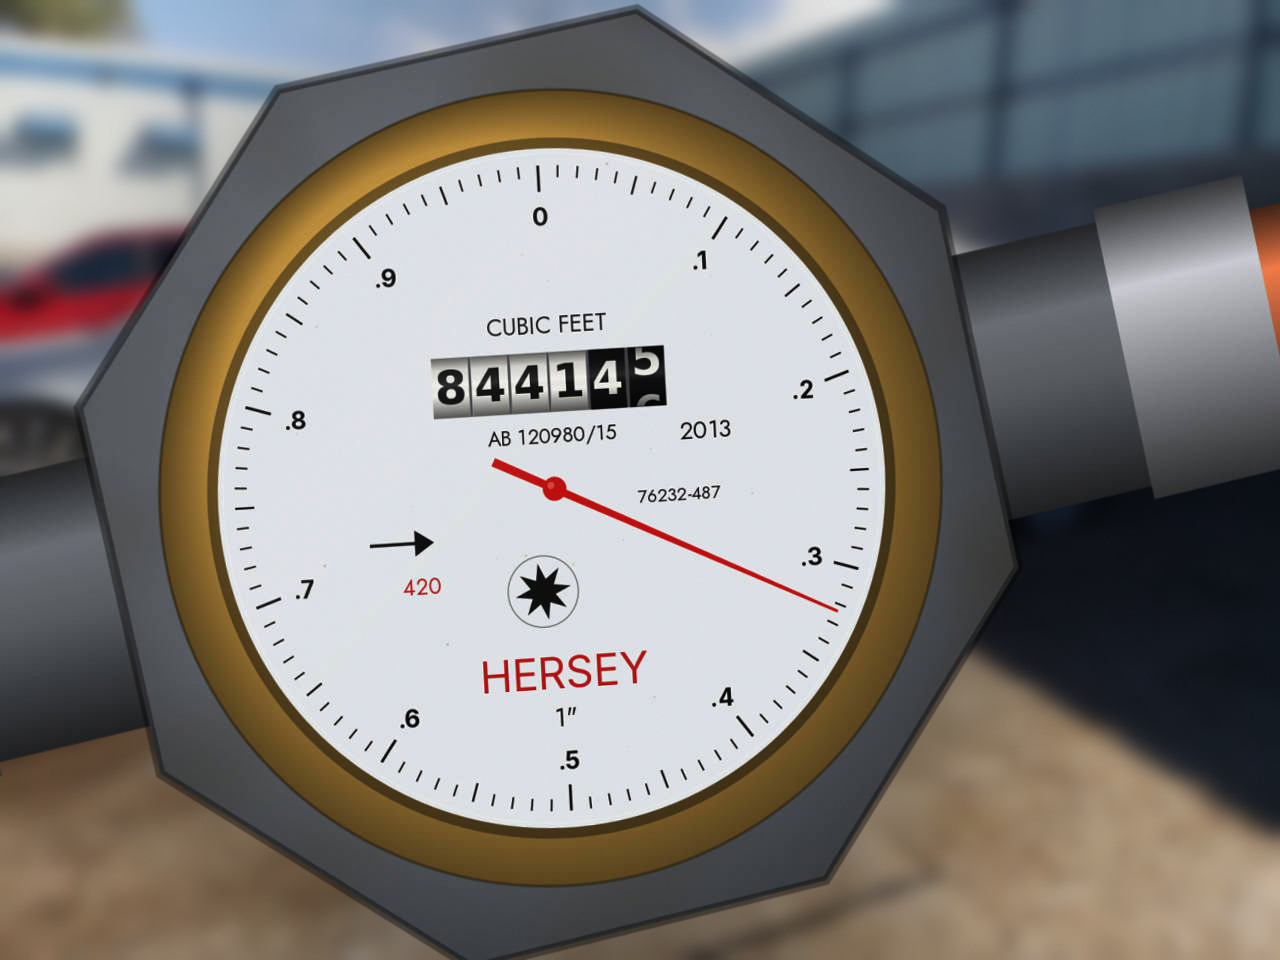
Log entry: {"value": 844145.32, "unit": "ft³"}
